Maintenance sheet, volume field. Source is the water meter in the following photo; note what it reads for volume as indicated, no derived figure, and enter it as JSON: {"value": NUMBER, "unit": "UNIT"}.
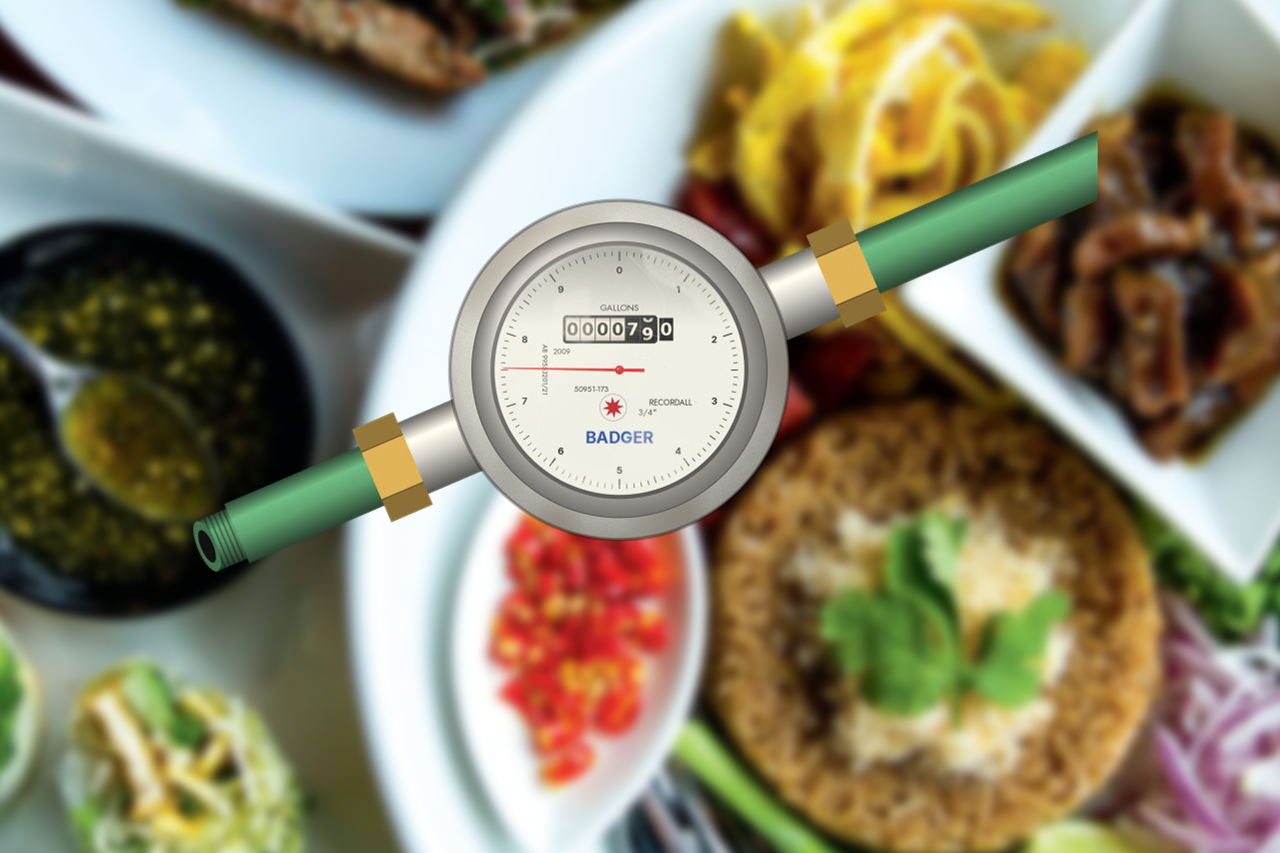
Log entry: {"value": 787.5, "unit": "gal"}
